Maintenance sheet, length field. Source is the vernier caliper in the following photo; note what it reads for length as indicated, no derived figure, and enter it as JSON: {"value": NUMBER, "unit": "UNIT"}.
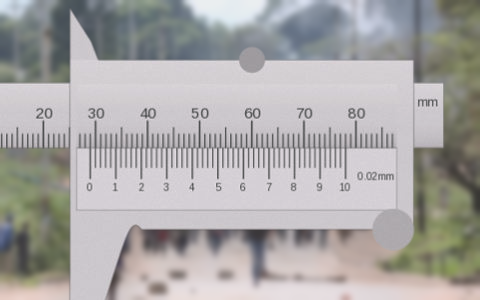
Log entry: {"value": 29.0, "unit": "mm"}
